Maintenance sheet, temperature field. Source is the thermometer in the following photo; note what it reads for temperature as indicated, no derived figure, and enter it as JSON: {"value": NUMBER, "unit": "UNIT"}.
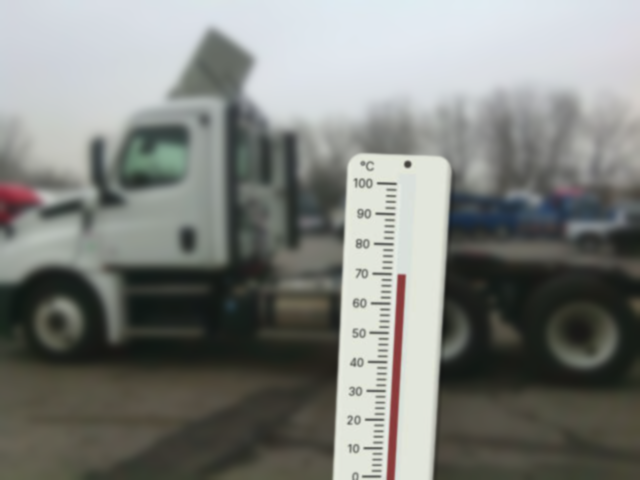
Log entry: {"value": 70, "unit": "°C"}
